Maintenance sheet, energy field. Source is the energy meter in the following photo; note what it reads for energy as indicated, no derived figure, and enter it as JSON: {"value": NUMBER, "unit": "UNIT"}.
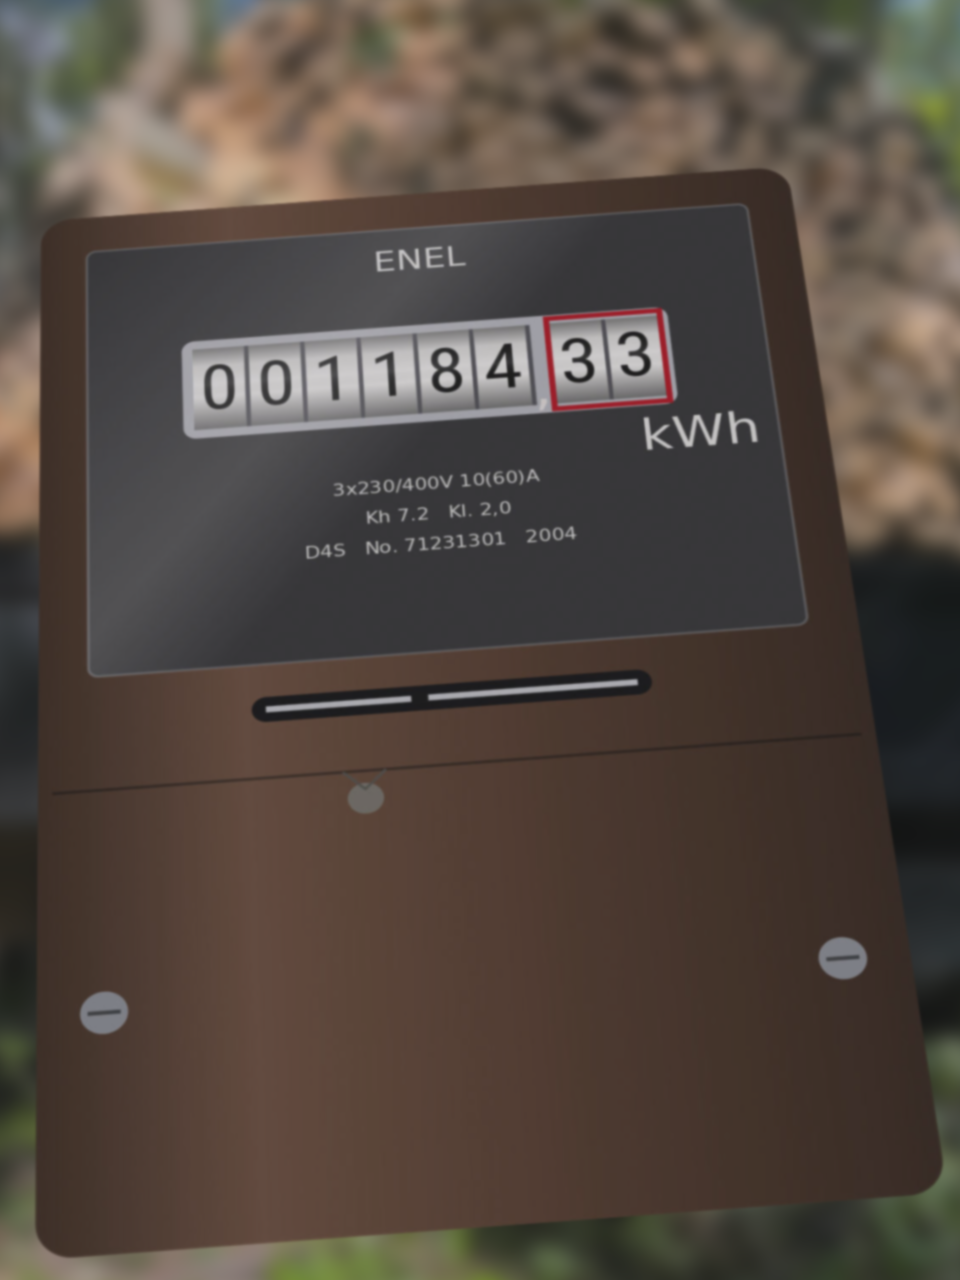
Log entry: {"value": 1184.33, "unit": "kWh"}
